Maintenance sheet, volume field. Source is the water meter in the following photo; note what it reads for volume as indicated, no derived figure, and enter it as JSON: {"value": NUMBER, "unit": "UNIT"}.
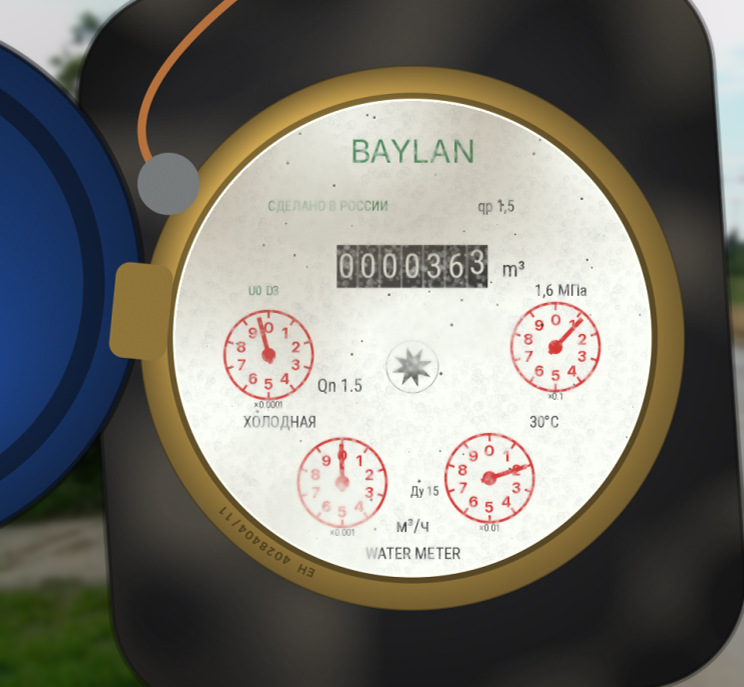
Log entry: {"value": 363.1199, "unit": "m³"}
